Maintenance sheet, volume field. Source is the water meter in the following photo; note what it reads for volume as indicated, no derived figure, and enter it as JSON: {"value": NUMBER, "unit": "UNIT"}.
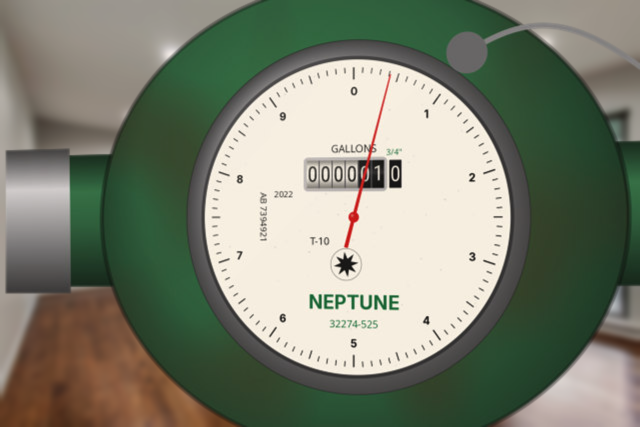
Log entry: {"value": 10.4, "unit": "gal"}
